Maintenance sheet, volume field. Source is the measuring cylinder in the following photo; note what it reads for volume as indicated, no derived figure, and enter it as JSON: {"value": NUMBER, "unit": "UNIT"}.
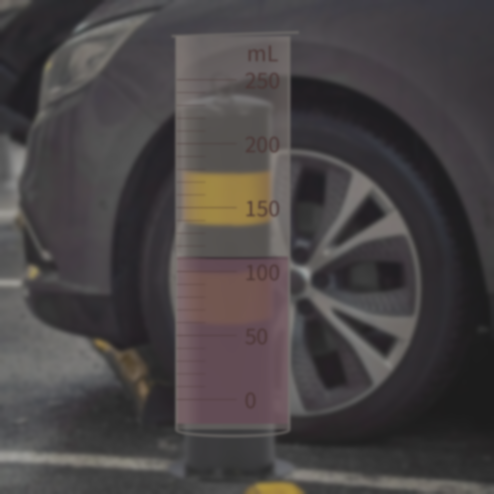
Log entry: {"value": 110, "unit": "mL"}
